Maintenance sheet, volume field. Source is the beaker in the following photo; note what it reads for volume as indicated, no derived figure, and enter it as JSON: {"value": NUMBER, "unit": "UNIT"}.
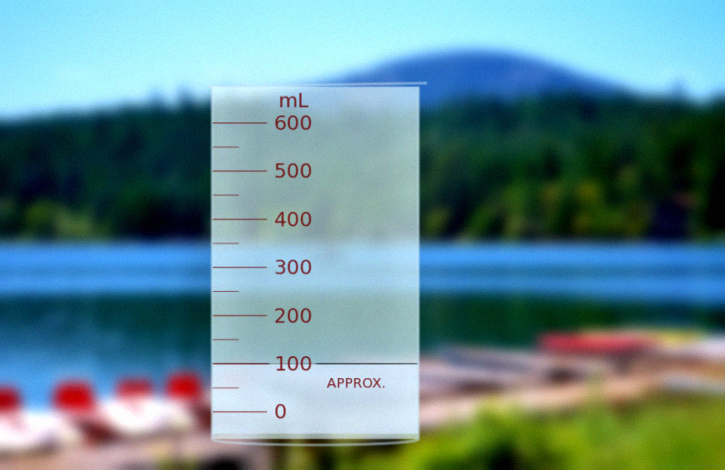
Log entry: {"value": 100, "unit": "mL"}
